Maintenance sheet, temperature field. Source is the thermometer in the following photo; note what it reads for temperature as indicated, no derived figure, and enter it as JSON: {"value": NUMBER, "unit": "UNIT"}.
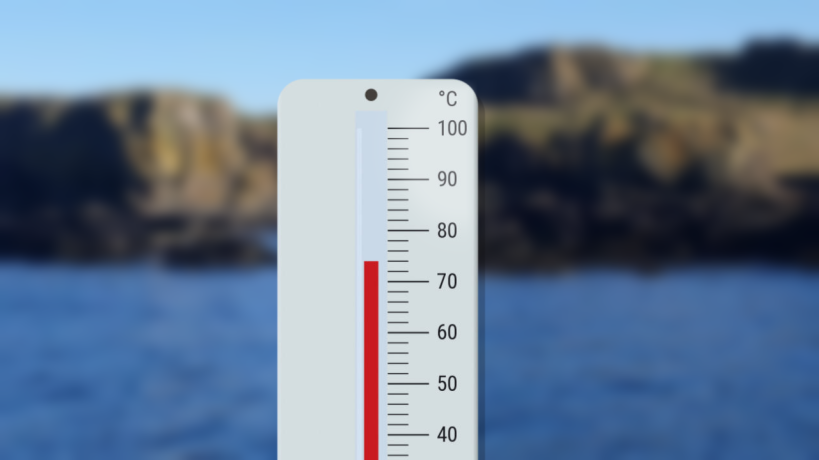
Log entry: {"value": 74, "unit": "°C"}
